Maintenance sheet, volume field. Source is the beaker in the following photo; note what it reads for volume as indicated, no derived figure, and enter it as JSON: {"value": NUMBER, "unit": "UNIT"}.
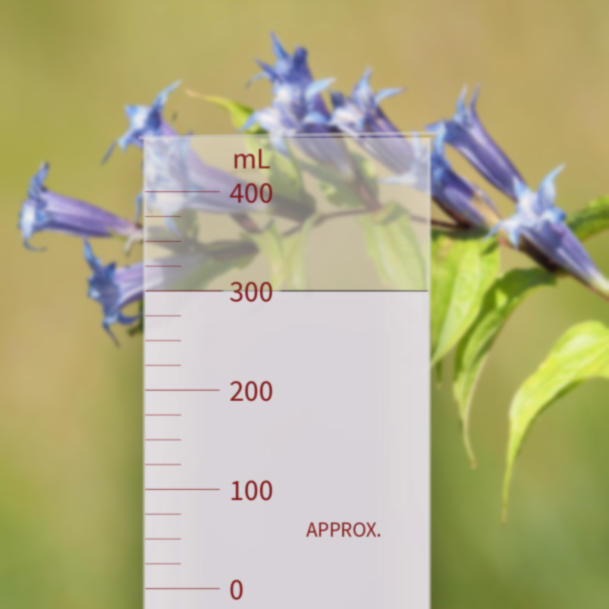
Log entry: {"value": 300, "unit": "mL"}
